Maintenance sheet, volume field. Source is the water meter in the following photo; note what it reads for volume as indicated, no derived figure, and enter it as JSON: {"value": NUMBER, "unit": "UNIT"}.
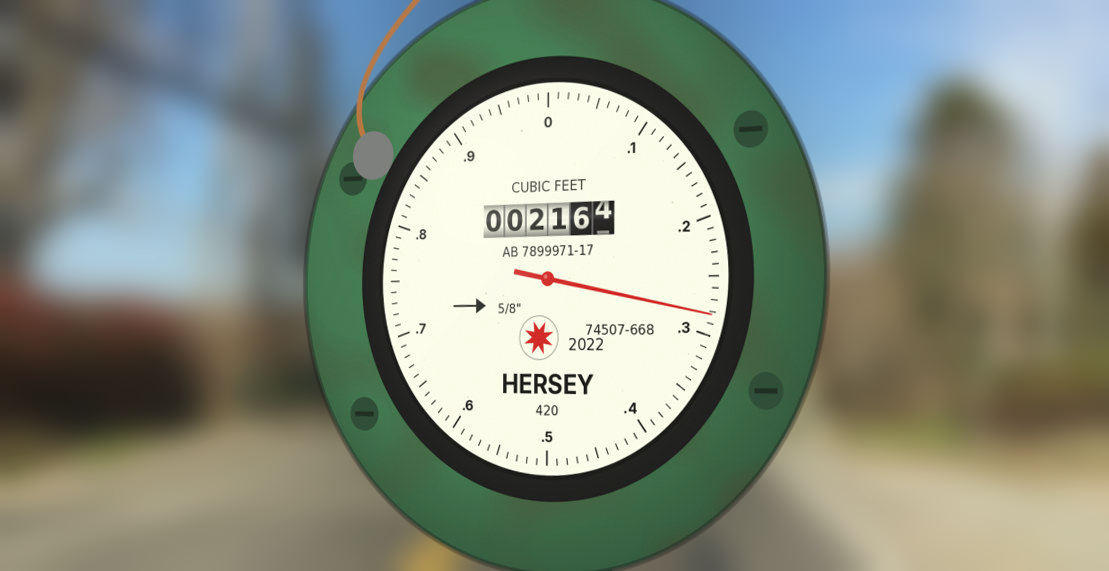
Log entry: {"value": 2164.28, "unit": "ft³"}
